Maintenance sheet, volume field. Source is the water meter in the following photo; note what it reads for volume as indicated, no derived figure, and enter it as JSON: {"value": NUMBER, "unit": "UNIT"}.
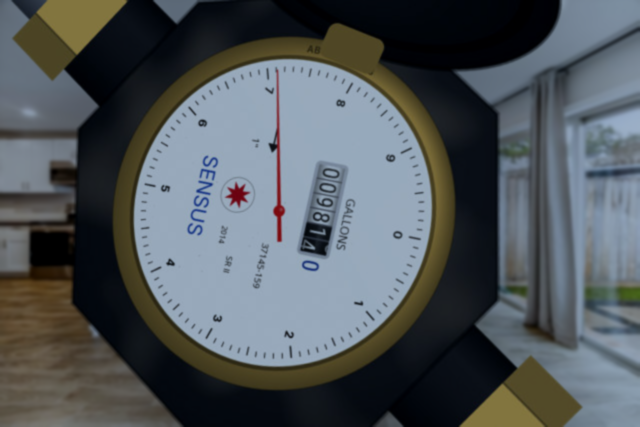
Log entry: {"value": 98137.1, "unit": "gal"}
